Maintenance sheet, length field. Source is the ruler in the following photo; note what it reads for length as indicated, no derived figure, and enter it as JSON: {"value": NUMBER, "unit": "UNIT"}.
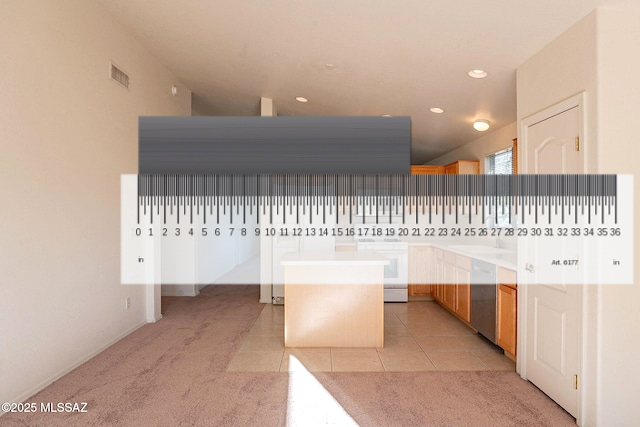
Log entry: {"value": 20.5, "unit": "in"}
